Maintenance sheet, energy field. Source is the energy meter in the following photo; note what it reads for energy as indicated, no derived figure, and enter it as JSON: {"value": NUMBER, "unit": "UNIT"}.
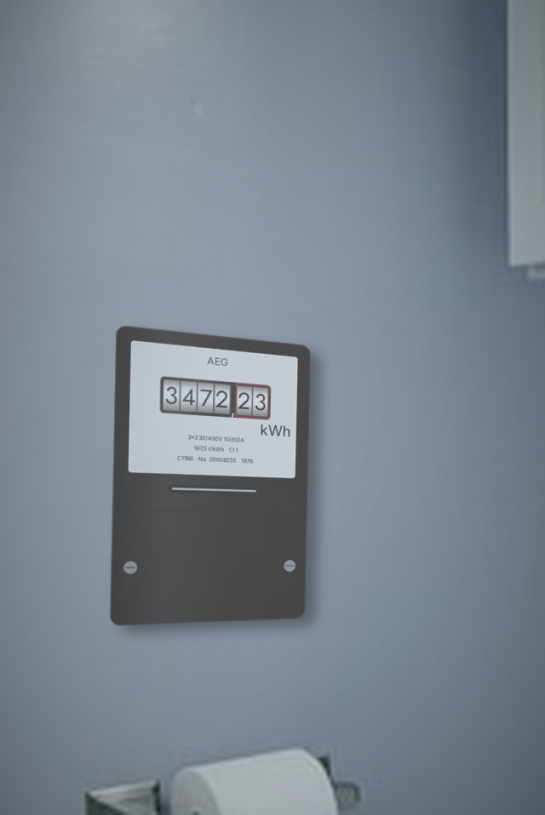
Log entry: {"value": 3472.23, "unit": "kWh"}
